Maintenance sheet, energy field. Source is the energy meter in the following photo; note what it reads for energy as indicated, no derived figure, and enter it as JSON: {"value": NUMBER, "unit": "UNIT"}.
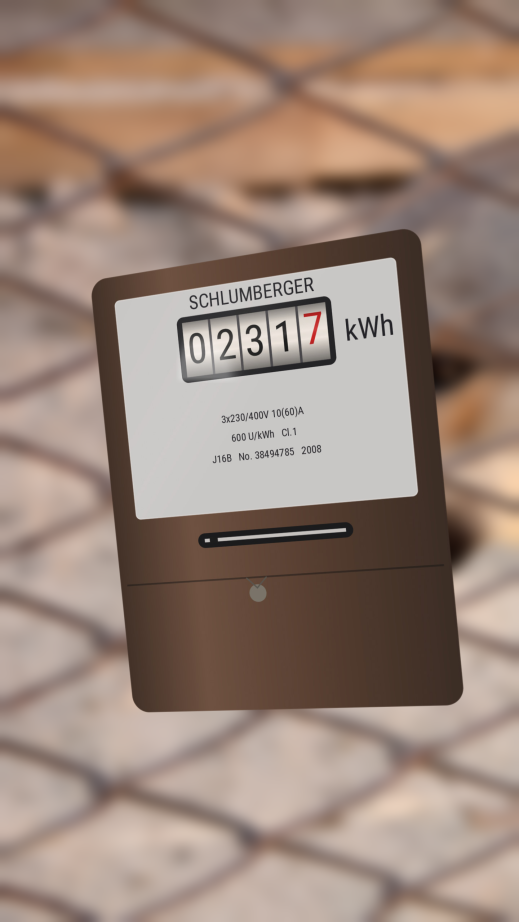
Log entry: {"value": 231.7, "unit": "kWh"}
